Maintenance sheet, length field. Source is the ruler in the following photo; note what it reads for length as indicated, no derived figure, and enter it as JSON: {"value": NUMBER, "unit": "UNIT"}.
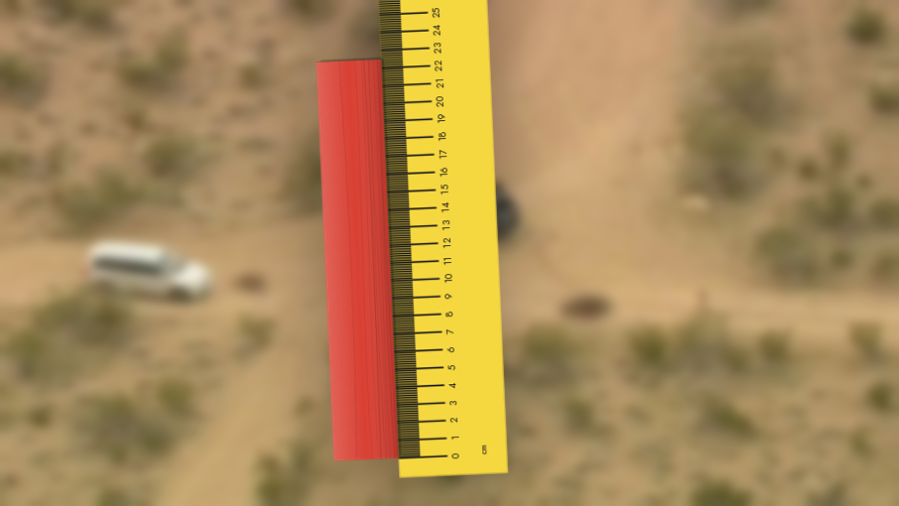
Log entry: {"value": 22.5, "unit": "cm"}
